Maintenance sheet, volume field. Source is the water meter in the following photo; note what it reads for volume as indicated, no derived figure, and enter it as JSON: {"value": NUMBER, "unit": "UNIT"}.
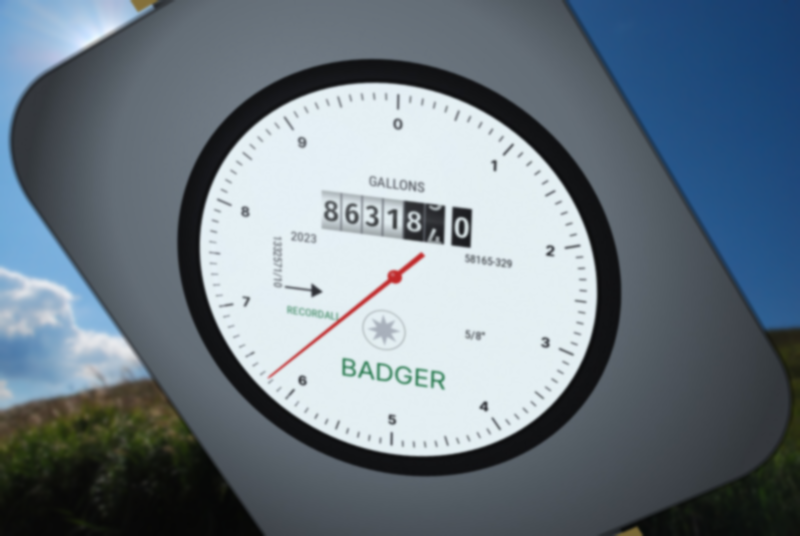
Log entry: {"value": 8631836.2, "unit": "gal"}
